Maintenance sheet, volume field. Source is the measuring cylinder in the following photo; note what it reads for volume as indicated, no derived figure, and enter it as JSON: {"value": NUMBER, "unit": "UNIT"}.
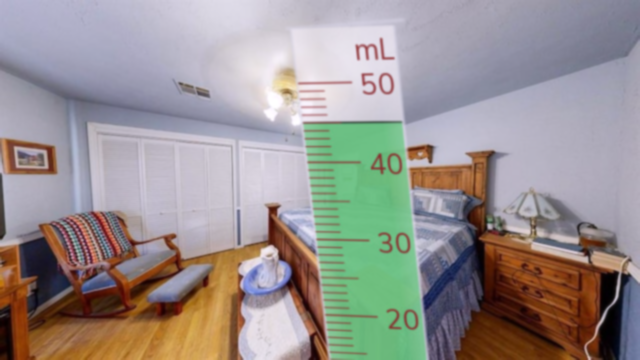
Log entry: {"value": 45, "unit": "mL"}
